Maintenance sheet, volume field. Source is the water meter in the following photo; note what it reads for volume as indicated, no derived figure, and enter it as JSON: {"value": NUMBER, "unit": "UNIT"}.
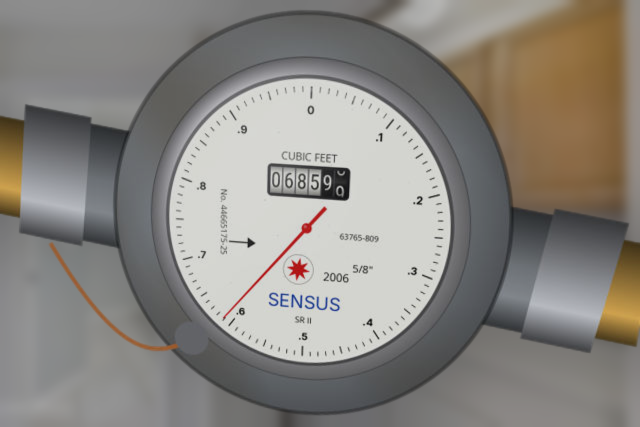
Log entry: {"value": 68598.61, "unit": "ft³"}
